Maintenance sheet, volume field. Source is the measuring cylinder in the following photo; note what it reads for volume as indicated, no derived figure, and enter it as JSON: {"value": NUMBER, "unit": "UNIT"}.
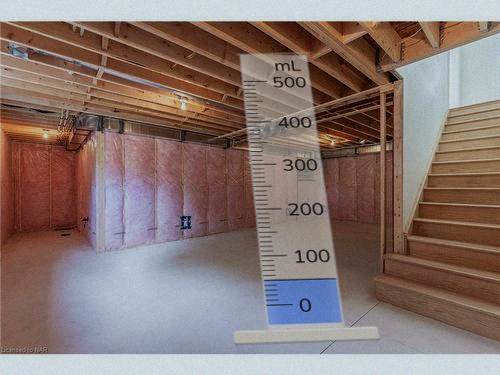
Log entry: {"value": 50, "unit": "mL"}
